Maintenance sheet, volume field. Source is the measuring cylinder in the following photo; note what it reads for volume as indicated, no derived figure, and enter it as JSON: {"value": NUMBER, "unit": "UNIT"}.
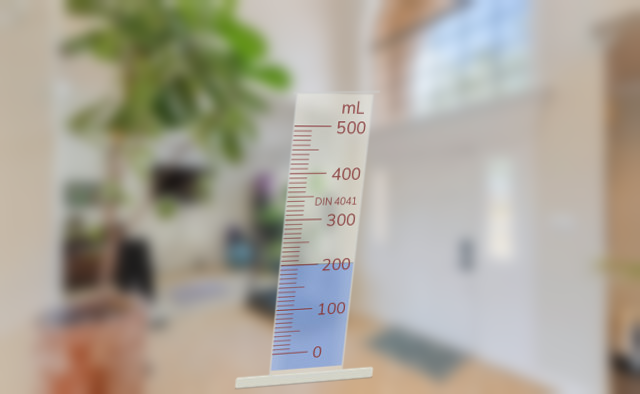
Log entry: {"value": 200, "unit": "mL"}
